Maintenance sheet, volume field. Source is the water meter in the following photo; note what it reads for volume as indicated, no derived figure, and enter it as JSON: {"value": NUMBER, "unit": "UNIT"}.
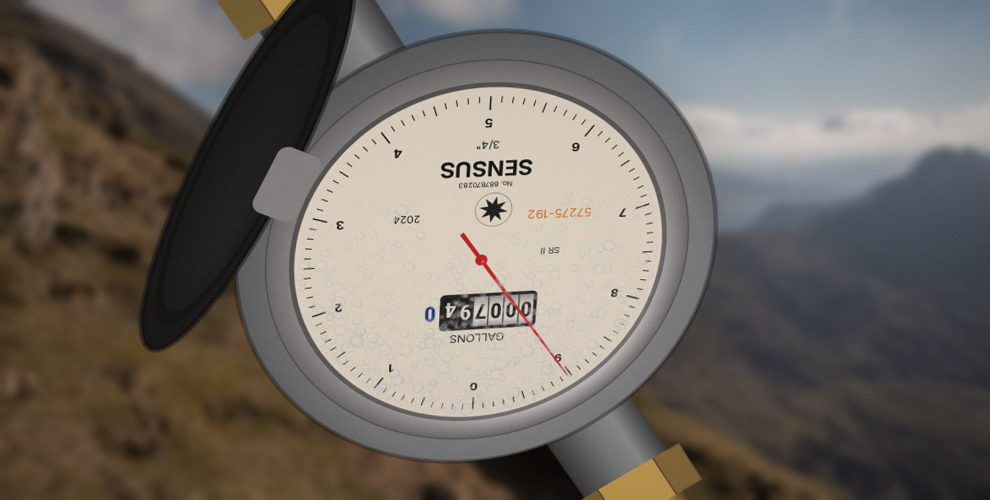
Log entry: {"value": 7939.0, "unit": "gal"}
